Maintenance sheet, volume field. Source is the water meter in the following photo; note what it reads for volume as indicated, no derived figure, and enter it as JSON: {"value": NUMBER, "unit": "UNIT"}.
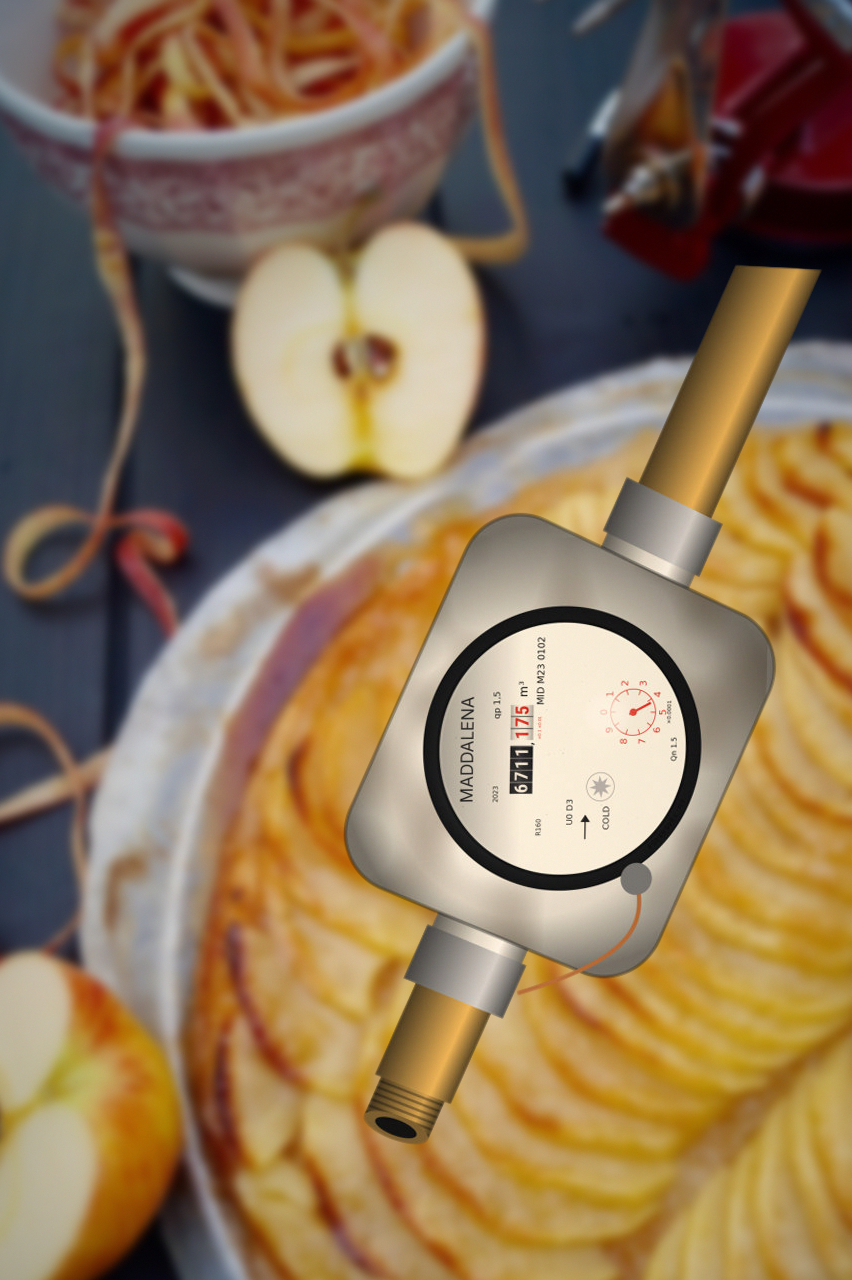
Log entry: {"value": 6711.1754, "unit": "m³"}
